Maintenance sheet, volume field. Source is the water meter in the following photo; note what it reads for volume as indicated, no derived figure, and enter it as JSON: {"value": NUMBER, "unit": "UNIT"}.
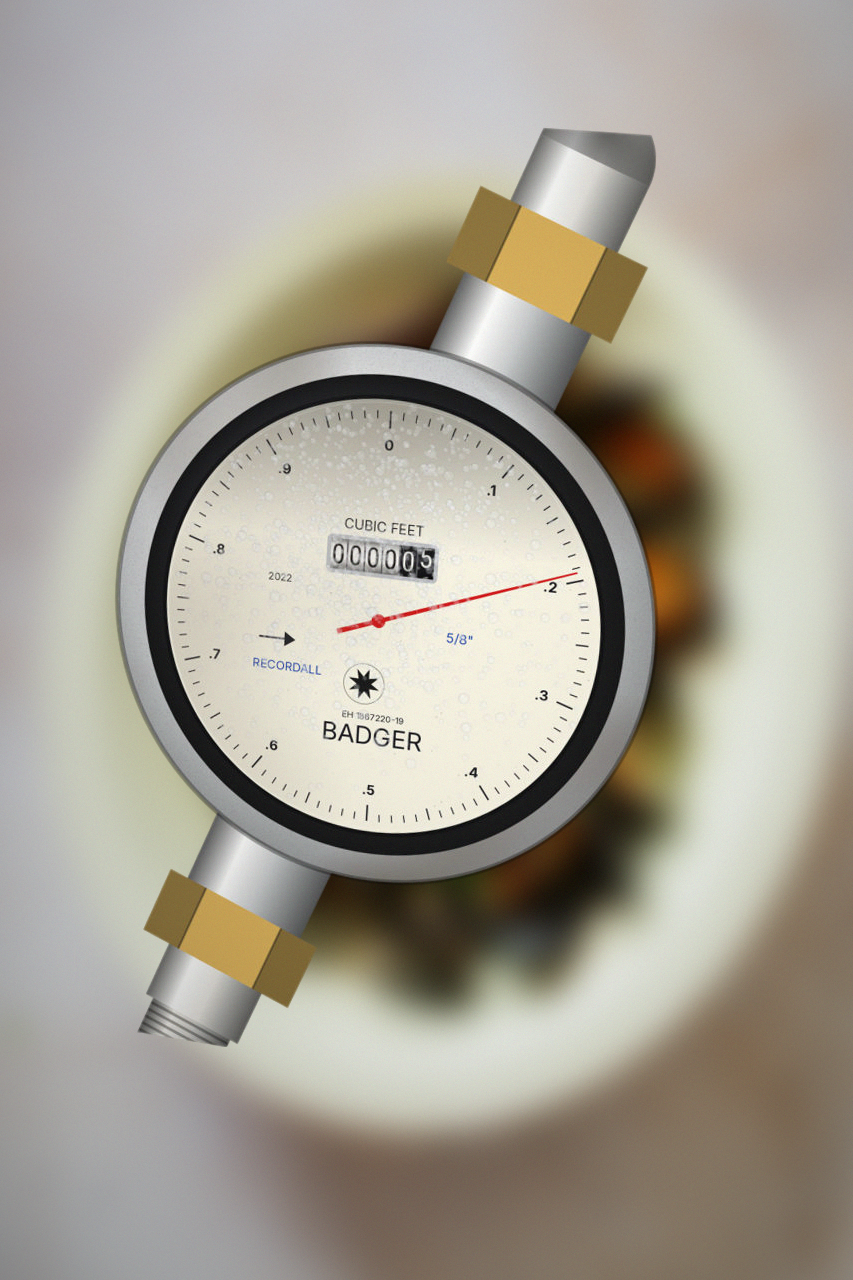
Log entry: {"value": 5.19, "unit": "ft³"}
